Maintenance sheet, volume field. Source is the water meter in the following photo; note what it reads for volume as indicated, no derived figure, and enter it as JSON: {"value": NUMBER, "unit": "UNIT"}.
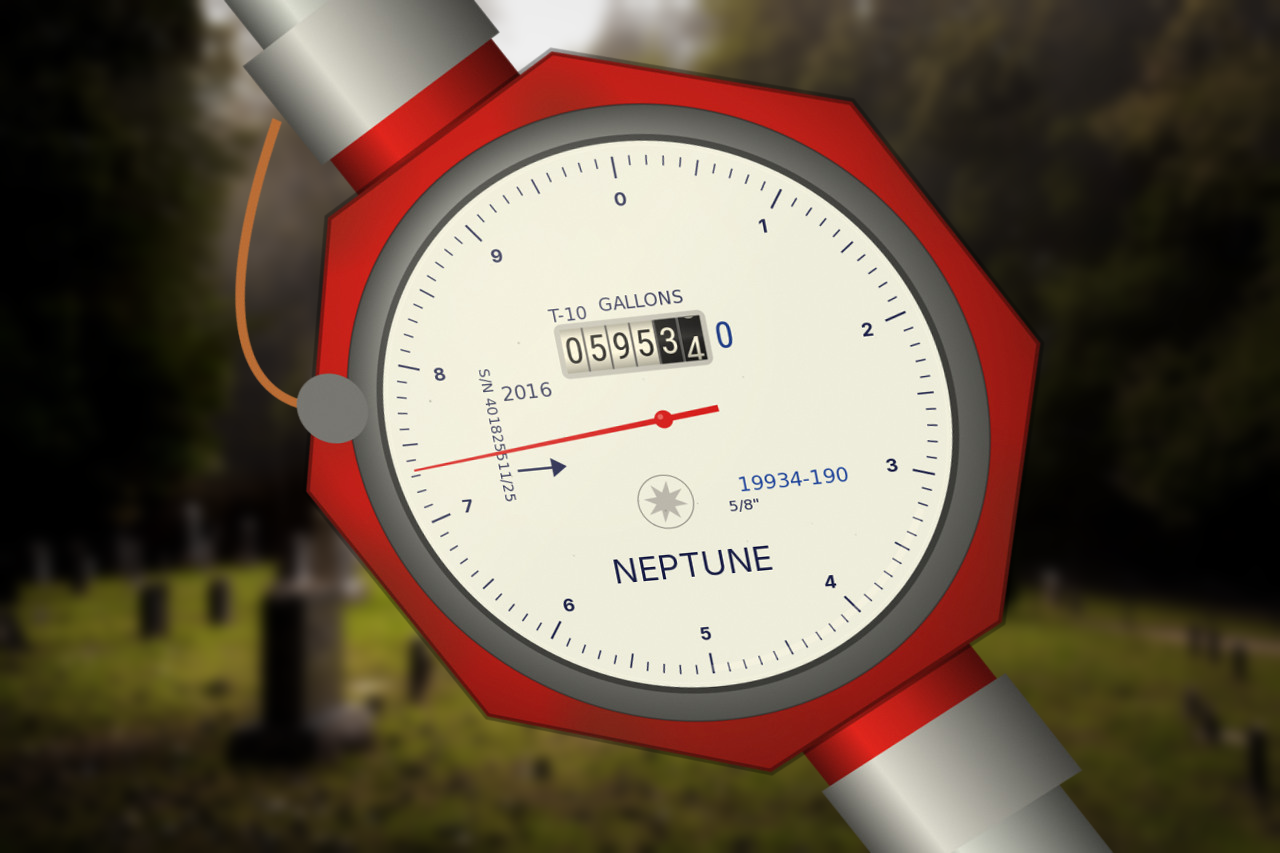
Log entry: {"value": 595337.3, "unit": "gal"}
